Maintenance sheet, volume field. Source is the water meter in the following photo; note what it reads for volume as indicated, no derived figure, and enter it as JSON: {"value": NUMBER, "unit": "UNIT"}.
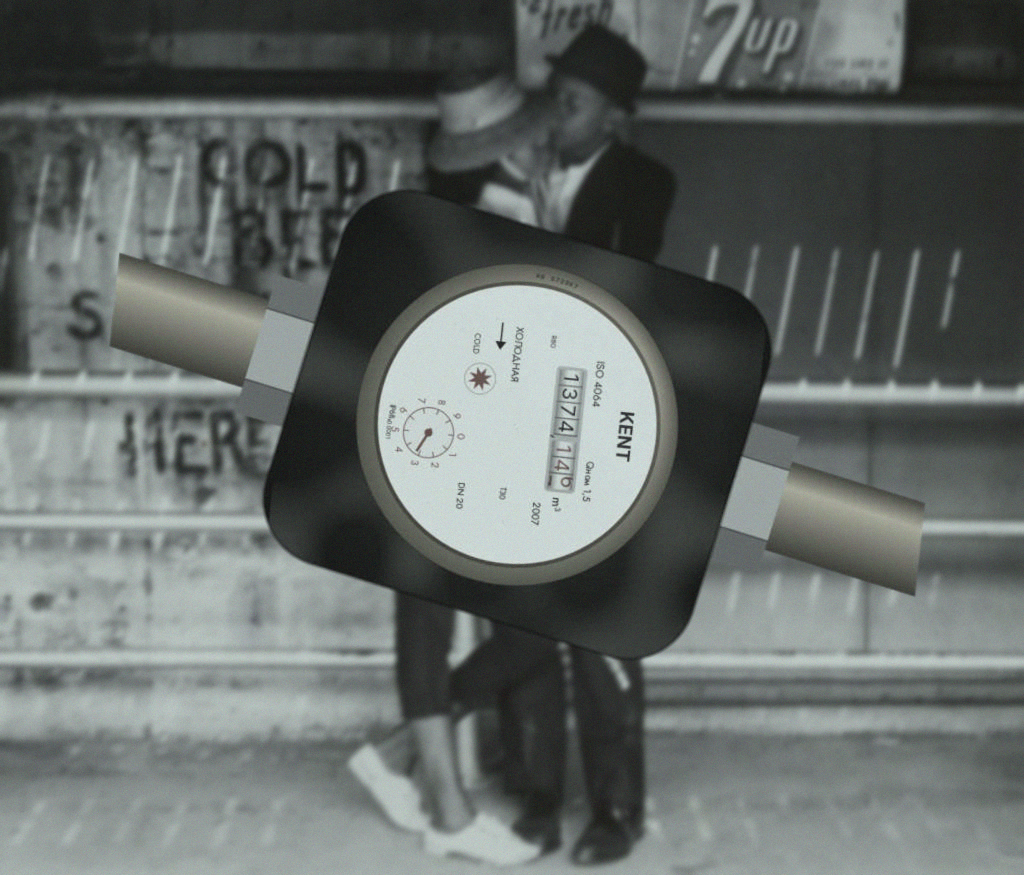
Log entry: {"value": 1374.1463, "unit": "m³"}
